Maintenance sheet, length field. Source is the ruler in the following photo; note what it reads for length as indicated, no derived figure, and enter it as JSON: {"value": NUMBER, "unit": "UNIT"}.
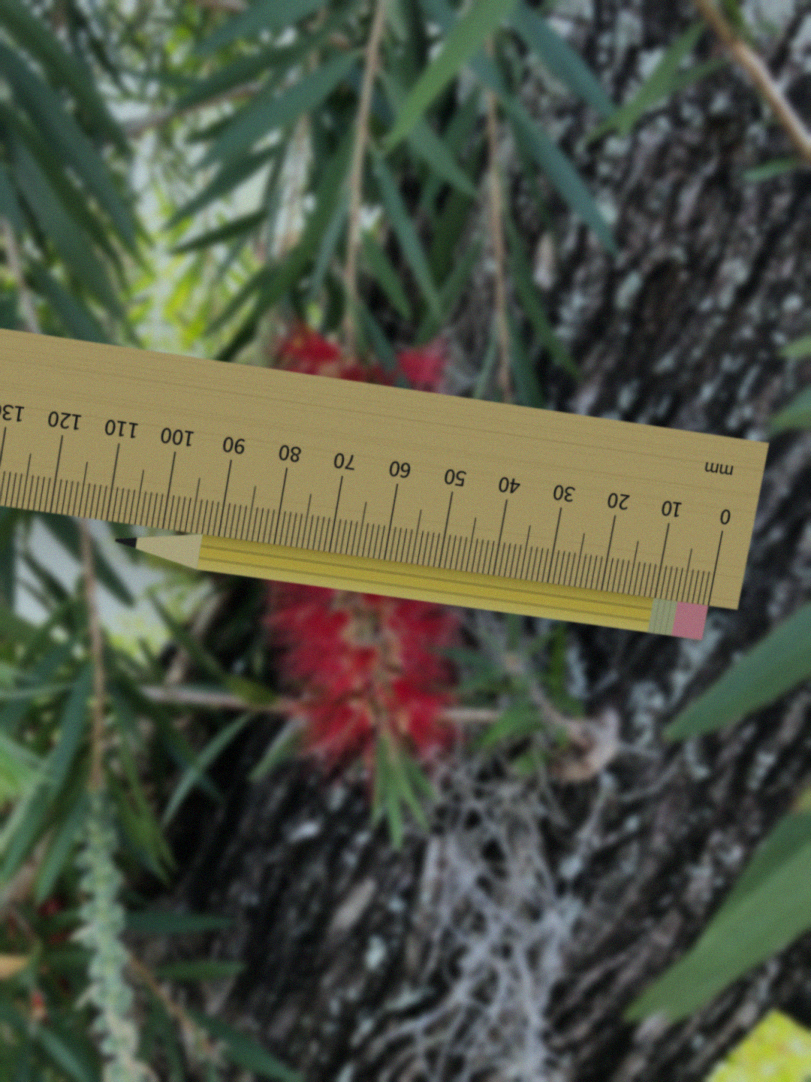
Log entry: {"value": 108, "unit": "mm"}
